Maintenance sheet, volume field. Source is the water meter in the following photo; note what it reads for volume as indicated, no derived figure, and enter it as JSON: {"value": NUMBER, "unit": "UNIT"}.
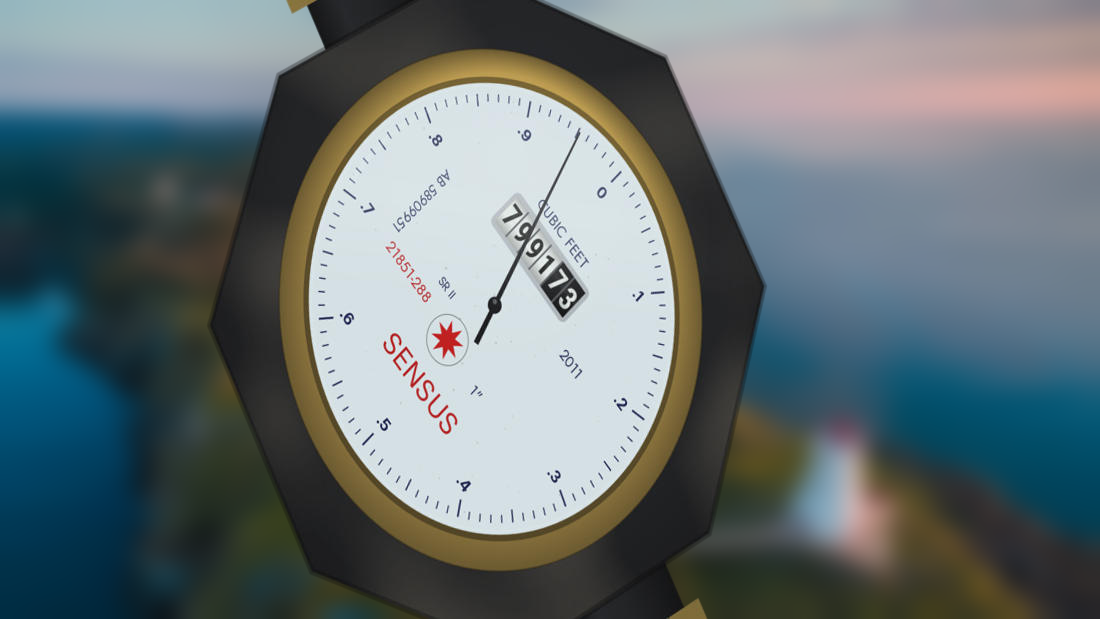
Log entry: {"value": 799172.95, "unit": "ft³"}
